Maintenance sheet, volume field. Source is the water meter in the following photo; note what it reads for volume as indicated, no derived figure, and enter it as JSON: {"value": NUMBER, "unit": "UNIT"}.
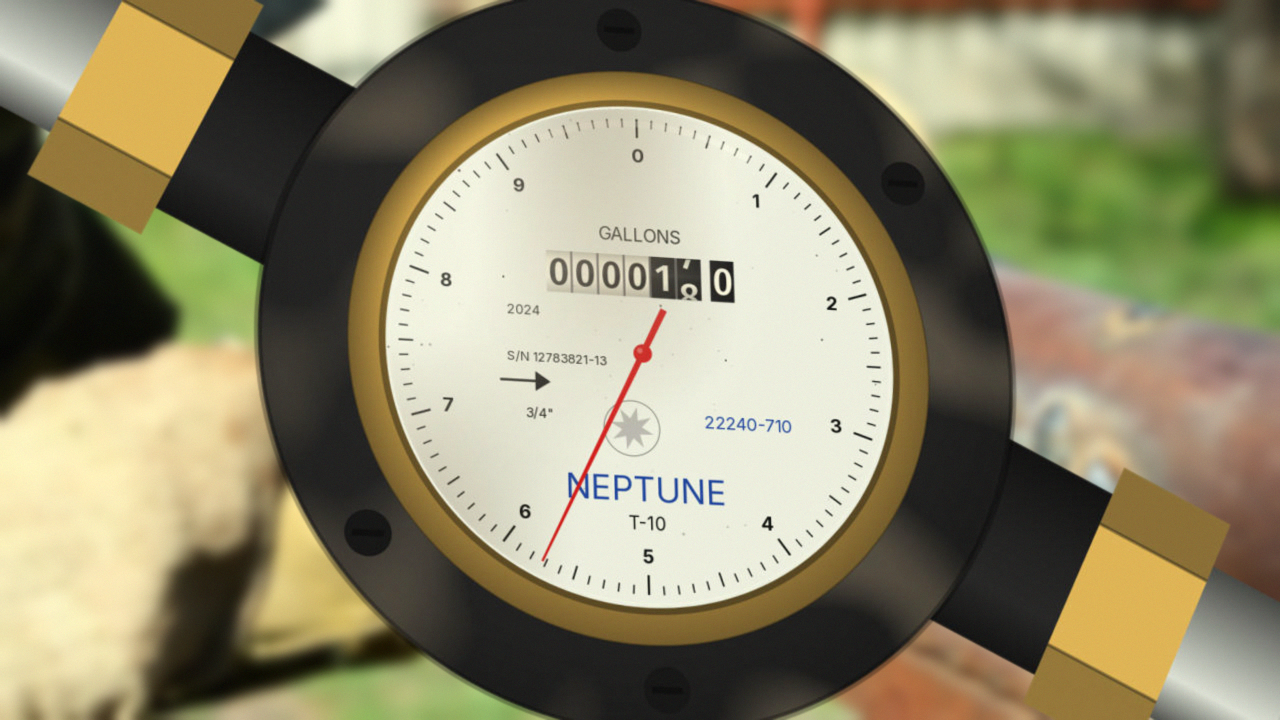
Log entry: {"value": 175.7, "unit": "gal"}
